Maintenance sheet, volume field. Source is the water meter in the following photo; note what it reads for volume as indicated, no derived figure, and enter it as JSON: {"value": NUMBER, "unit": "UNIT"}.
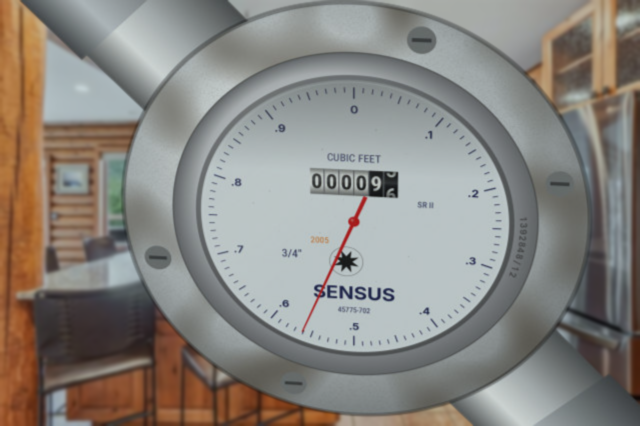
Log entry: {"value": 95.56, "unit": "ft³"}
